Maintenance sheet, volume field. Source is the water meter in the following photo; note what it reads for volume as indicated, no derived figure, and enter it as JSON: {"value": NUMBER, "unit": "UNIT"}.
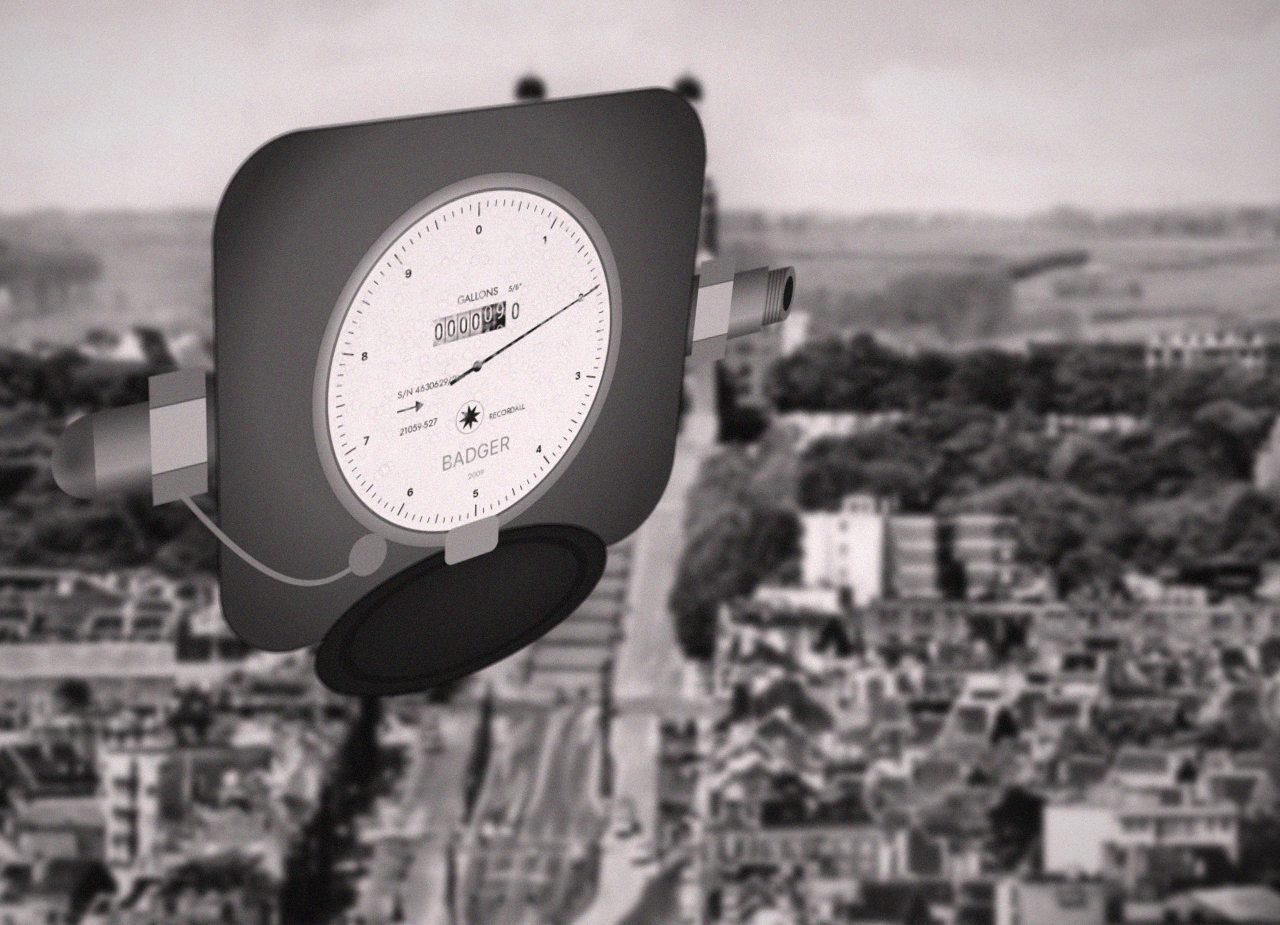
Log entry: {"value": 92.0, "unit": "gal"}
